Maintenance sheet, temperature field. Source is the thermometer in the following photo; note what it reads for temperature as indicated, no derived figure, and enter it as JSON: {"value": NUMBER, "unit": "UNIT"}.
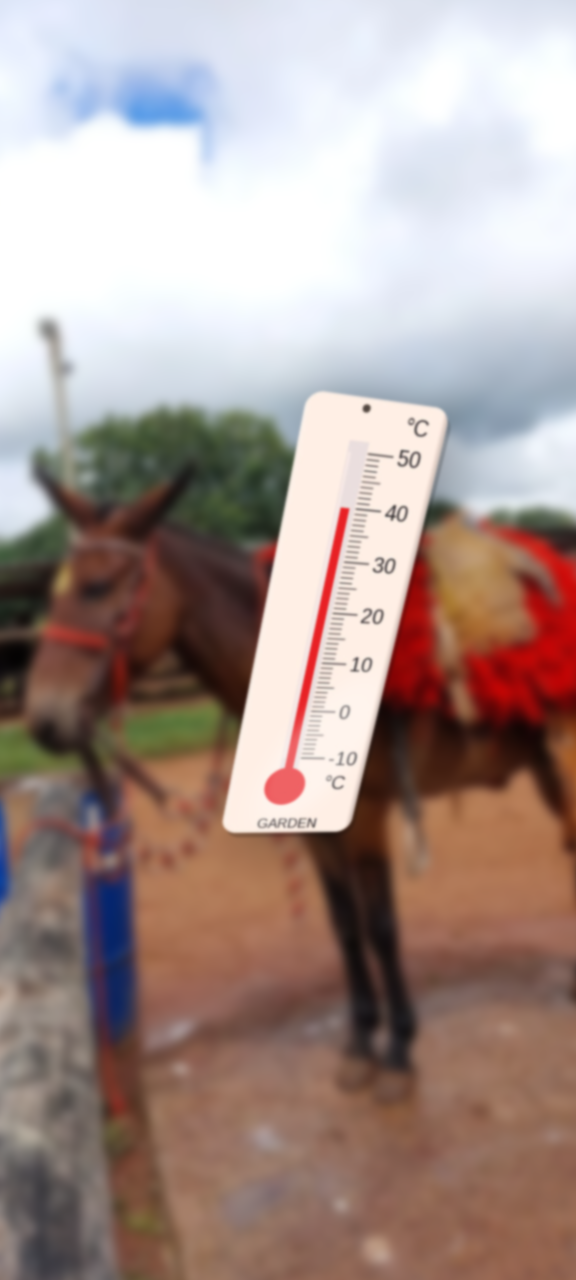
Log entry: {"value": 40, "unit": "°C"}
